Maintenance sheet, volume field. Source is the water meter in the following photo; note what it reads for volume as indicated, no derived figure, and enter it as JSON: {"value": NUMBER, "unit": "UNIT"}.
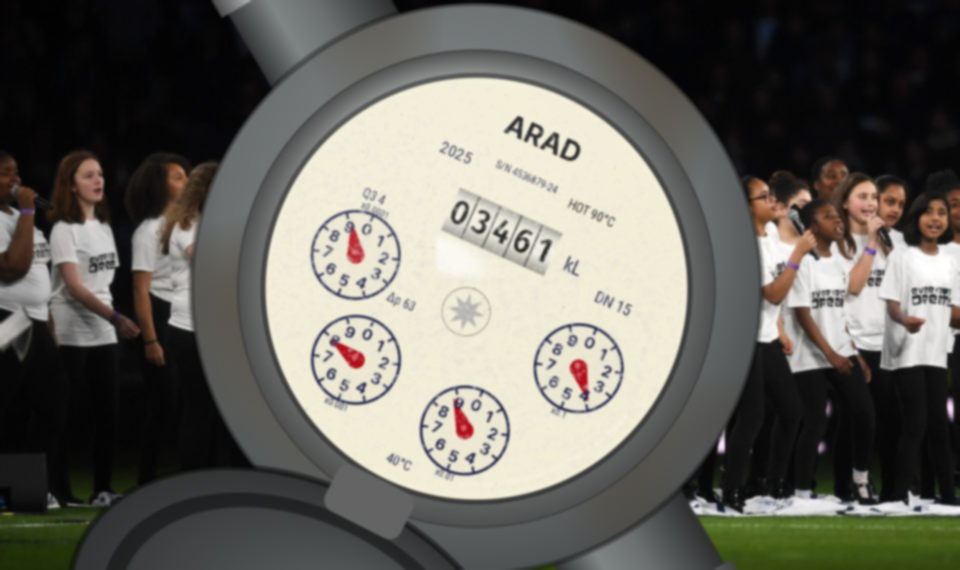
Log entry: {"value": 3461.3879, "unit": "kL"}
